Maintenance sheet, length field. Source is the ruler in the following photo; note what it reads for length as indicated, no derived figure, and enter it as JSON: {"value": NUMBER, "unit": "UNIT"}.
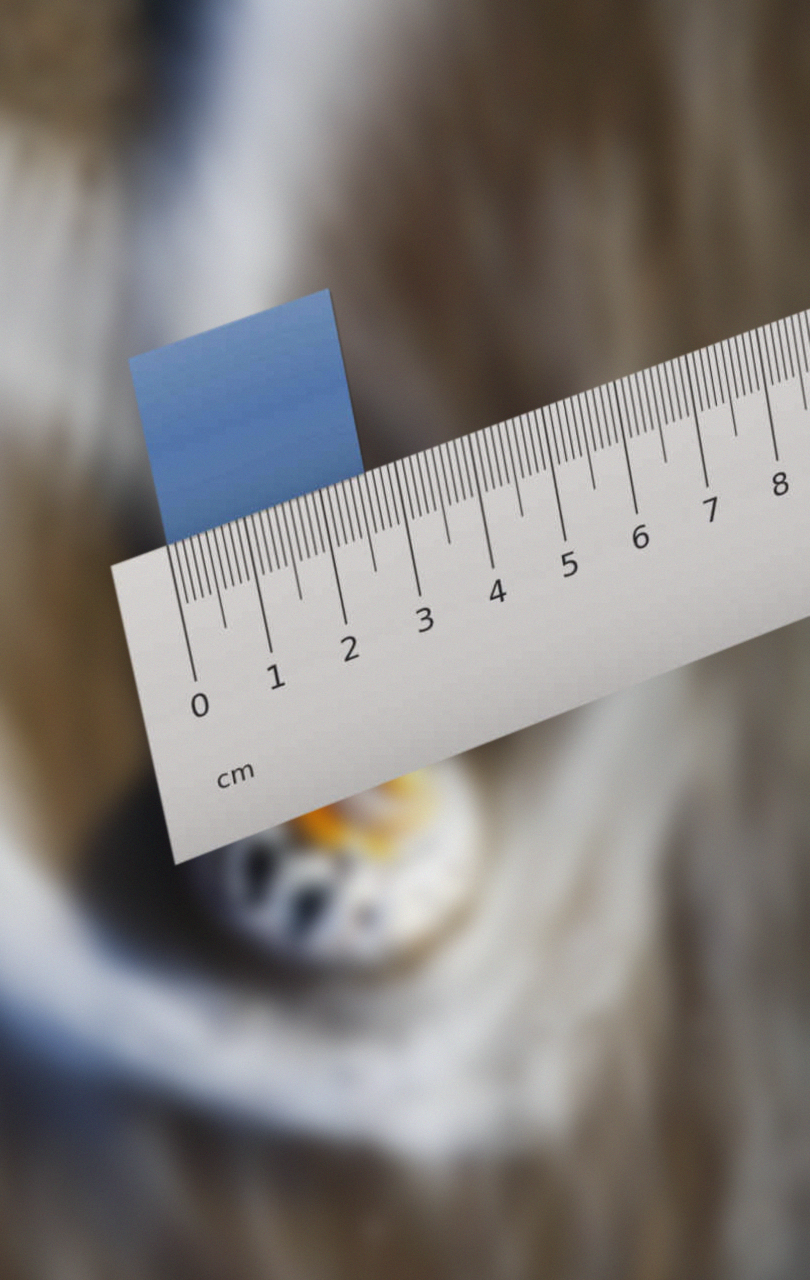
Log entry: {"value": 2.6, "unit": "cm"}
